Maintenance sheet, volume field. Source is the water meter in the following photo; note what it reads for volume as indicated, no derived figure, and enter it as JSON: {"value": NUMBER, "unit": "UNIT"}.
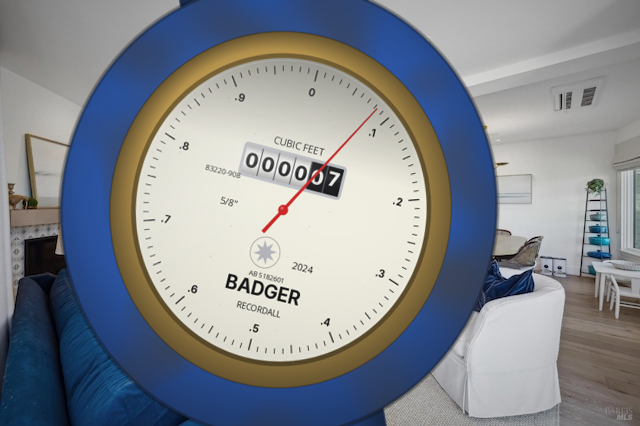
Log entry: {"value": 7.08, "unit": "ft³"}
